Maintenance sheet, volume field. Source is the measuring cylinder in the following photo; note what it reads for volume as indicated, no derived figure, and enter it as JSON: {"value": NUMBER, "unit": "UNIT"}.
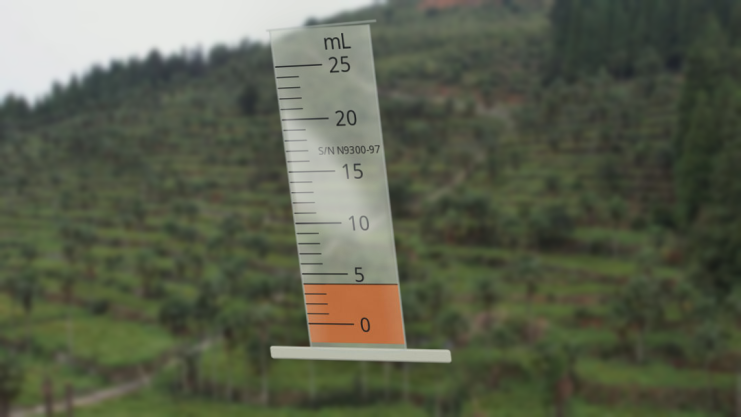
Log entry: {"value": 4, "unit": "mL"}
